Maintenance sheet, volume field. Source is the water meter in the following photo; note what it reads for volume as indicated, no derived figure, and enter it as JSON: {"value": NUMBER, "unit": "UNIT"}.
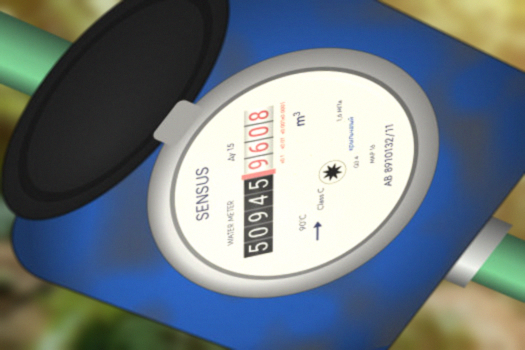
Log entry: {"value": 50945.9608, "unit": "m³"}
